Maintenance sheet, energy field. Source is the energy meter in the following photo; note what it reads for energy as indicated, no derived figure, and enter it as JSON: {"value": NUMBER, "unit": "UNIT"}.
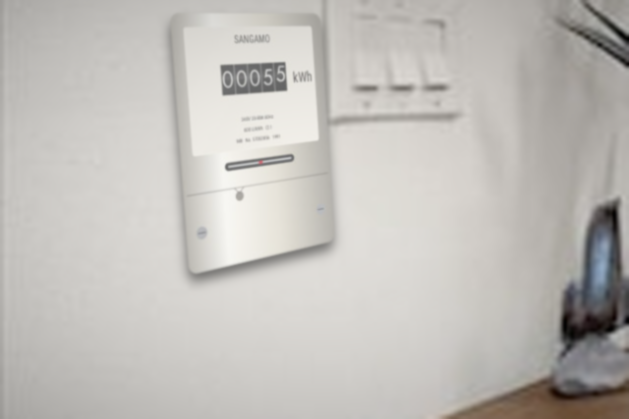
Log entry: {"value": 55, "unit": "kWh"}
